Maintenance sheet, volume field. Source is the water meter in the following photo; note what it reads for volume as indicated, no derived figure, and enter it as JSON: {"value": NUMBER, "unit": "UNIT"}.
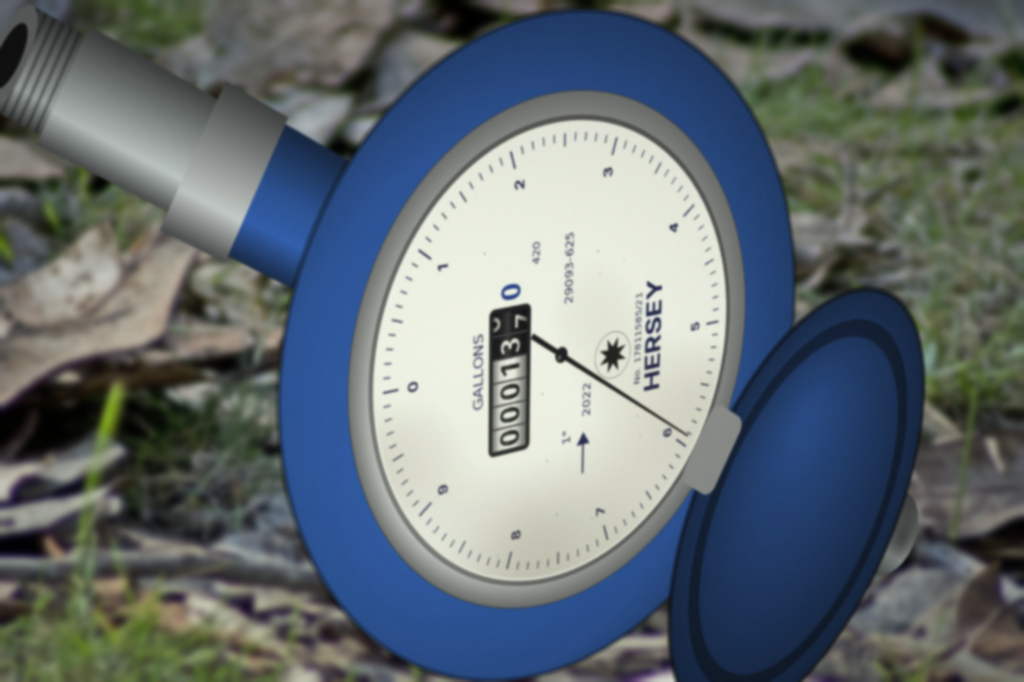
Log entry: {"value": 1365.9, "unit": "gal"}
